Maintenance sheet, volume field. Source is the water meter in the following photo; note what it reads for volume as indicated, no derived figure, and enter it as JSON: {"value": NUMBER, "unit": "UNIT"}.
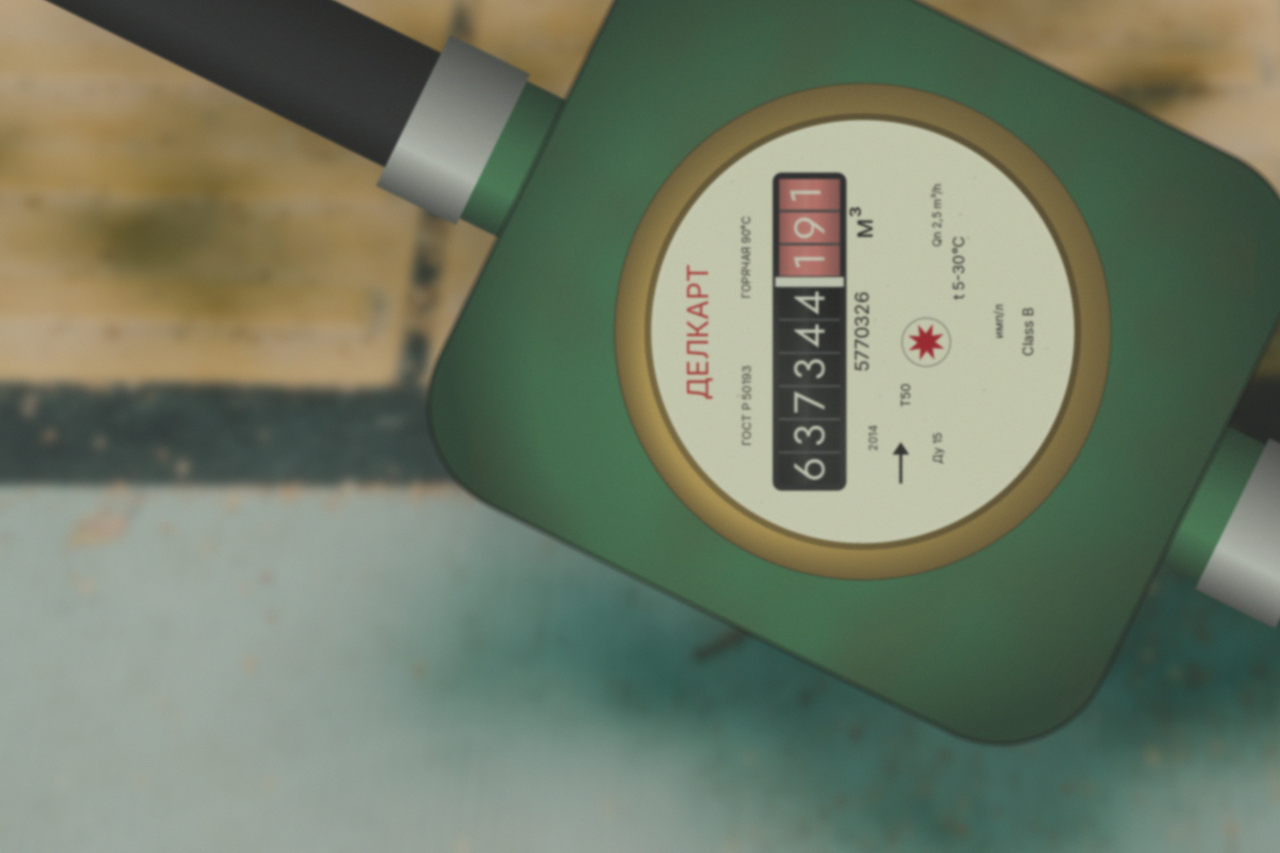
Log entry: {"value": 637344.191, "unit": "m³"}
